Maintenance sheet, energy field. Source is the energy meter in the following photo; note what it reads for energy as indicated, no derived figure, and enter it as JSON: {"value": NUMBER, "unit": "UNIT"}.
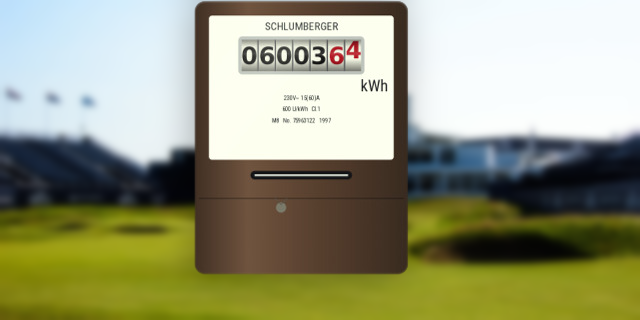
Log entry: {"value": 6003.64, "unit": "kWh"}
